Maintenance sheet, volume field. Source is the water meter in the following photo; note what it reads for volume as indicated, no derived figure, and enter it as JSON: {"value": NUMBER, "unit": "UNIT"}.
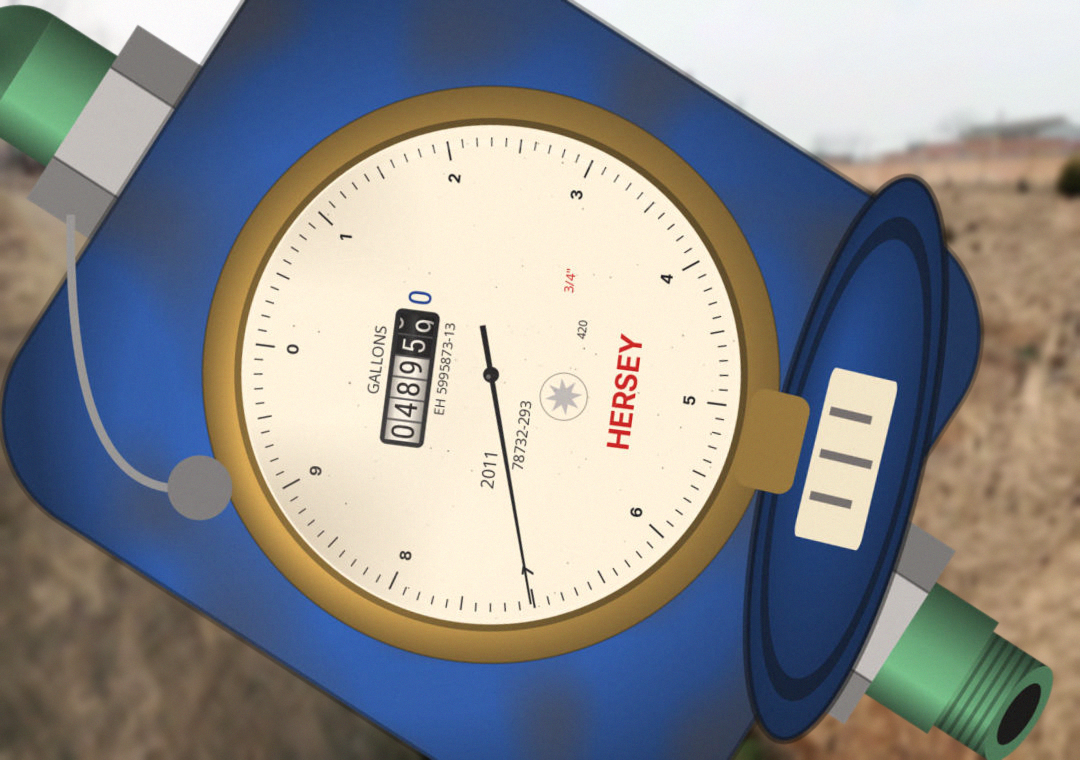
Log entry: {"value": 489587.0, "unit": "gal"}
